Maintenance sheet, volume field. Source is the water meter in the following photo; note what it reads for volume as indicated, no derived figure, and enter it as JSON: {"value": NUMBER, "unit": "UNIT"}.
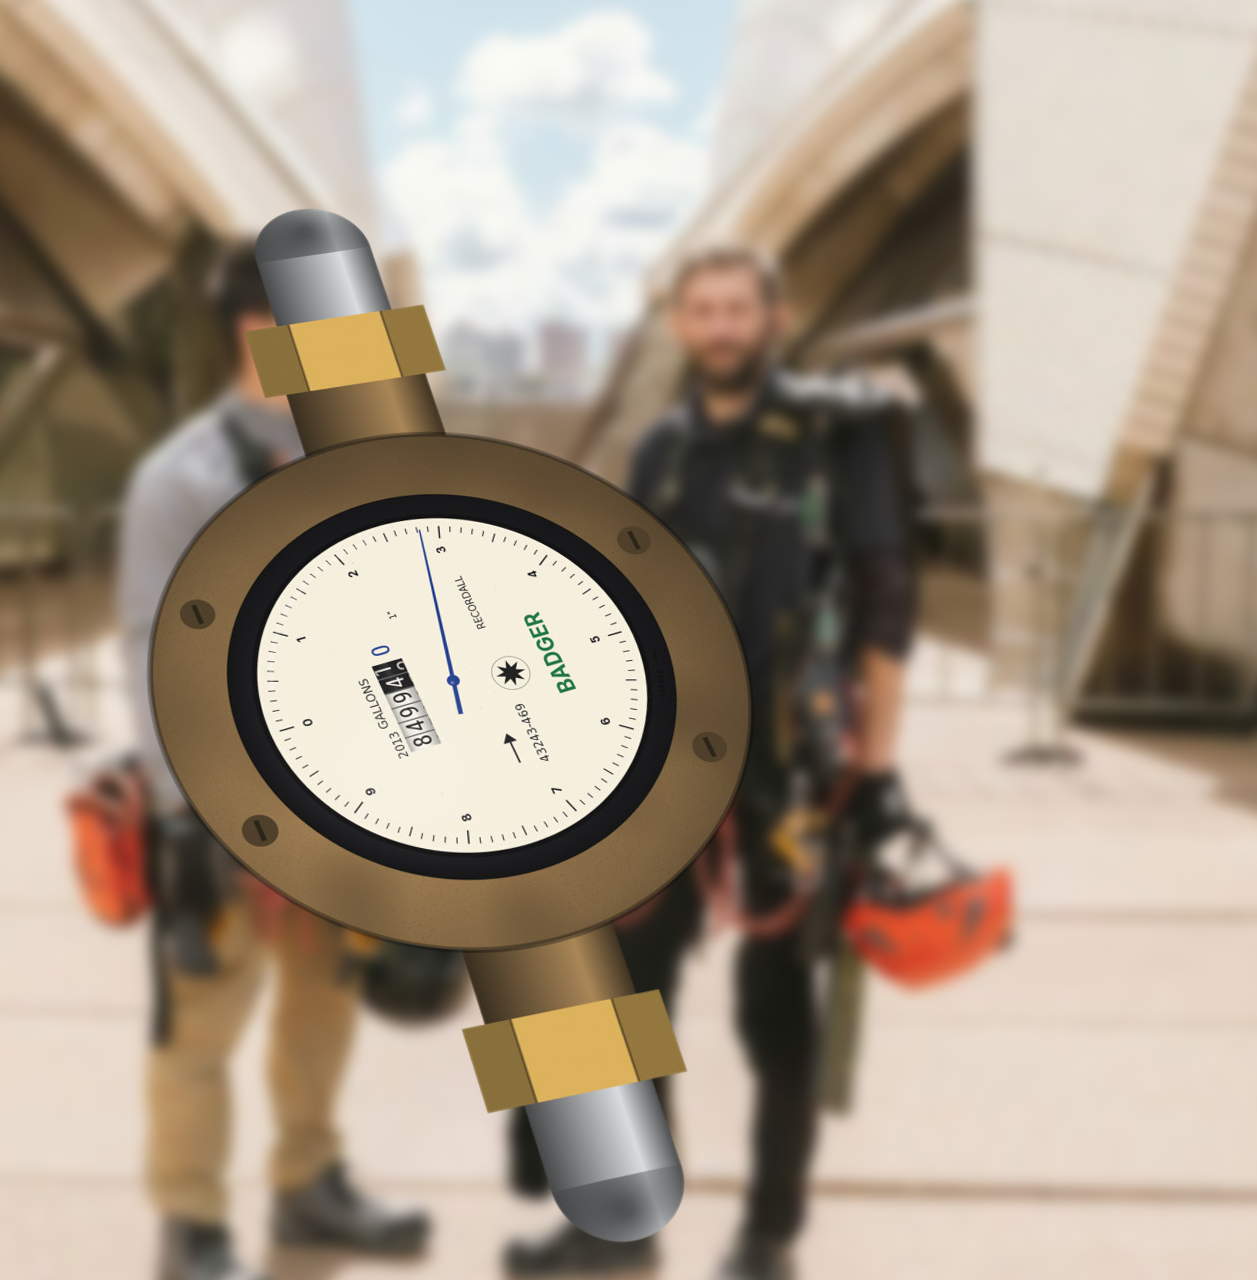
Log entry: {"value": 8499412.8, "unit": "gal"}
